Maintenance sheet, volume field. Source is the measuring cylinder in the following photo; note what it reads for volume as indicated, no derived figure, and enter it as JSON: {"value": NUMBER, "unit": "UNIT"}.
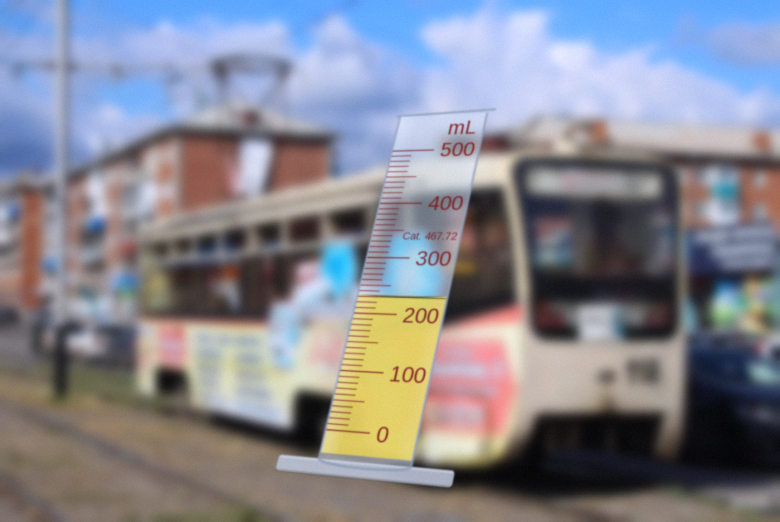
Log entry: {"value": 230, "unit": "mL"}
